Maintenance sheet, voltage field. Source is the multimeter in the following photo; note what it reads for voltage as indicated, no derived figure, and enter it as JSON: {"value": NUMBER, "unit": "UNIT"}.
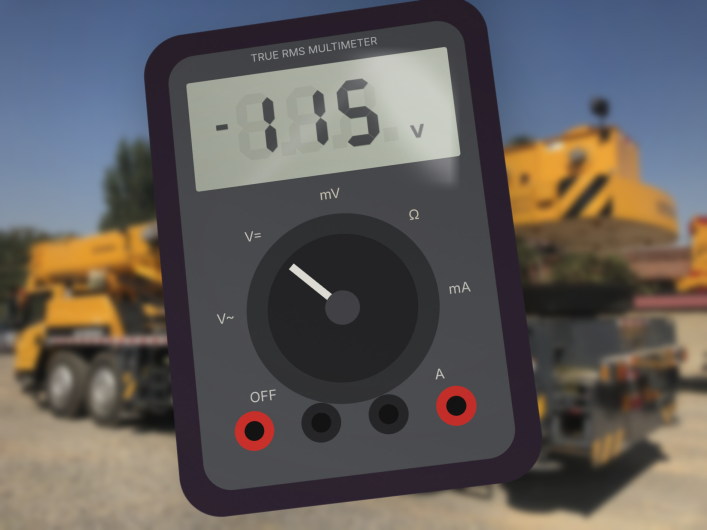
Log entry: {"value": -115, "unit": "V"}
